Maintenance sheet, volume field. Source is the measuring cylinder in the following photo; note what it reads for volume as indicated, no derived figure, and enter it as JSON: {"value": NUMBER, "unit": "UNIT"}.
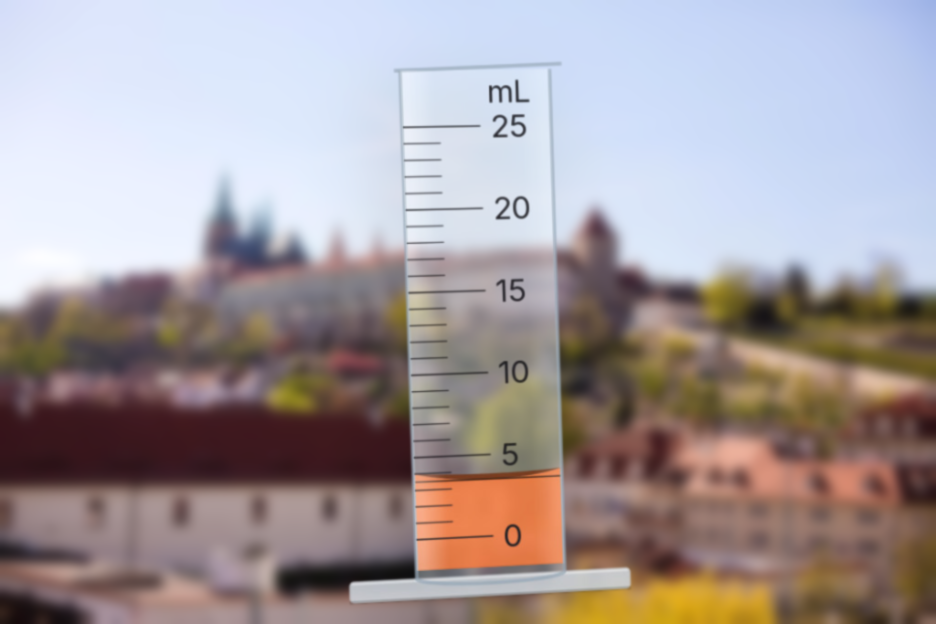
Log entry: {"value": 3.5, "unit": "mL"}
